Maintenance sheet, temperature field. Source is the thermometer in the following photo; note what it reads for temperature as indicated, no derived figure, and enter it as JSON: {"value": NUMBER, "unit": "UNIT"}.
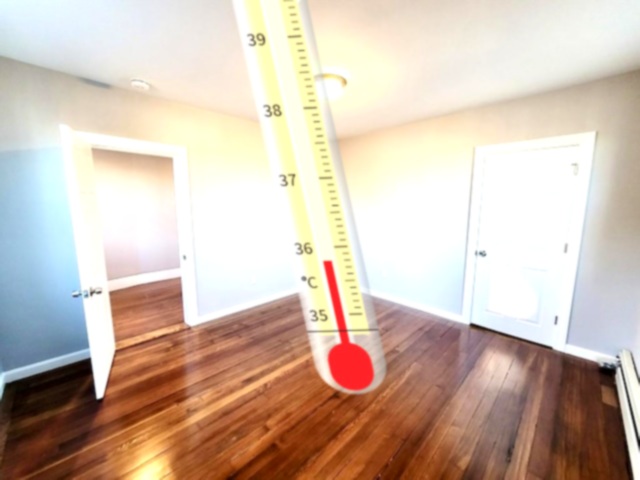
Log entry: {"value": 35.8, "unit": "°C"}
